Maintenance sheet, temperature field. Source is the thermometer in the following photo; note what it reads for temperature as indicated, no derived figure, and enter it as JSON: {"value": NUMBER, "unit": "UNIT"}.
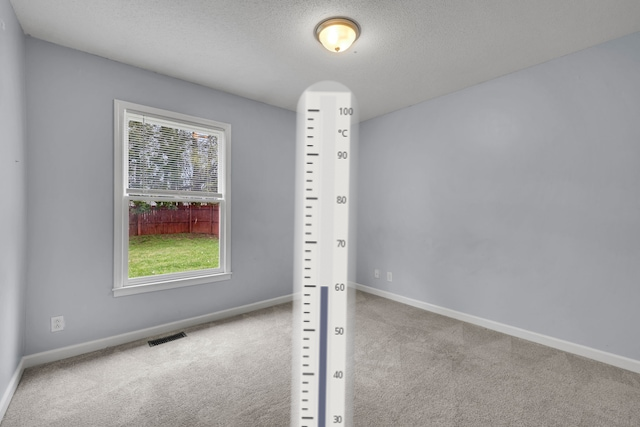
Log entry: {"value": 60, "unit": "°C"}
